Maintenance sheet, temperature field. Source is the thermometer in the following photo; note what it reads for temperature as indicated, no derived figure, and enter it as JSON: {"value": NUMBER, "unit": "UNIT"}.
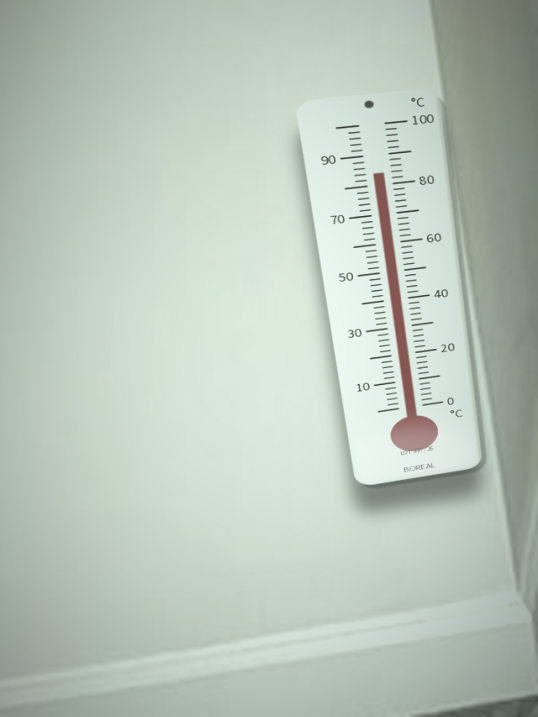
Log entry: {"value": 84, "unit": "°C"}
